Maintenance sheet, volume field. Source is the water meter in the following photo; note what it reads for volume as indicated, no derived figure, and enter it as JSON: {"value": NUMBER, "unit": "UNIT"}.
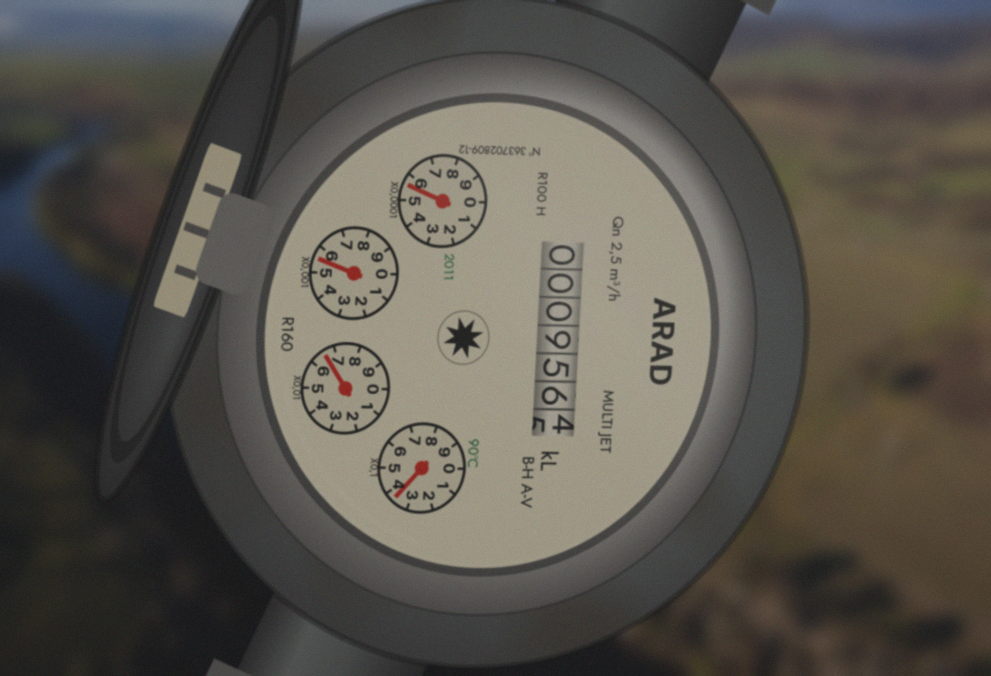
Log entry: {"value": 9564.3655, "unit": "kL"}
